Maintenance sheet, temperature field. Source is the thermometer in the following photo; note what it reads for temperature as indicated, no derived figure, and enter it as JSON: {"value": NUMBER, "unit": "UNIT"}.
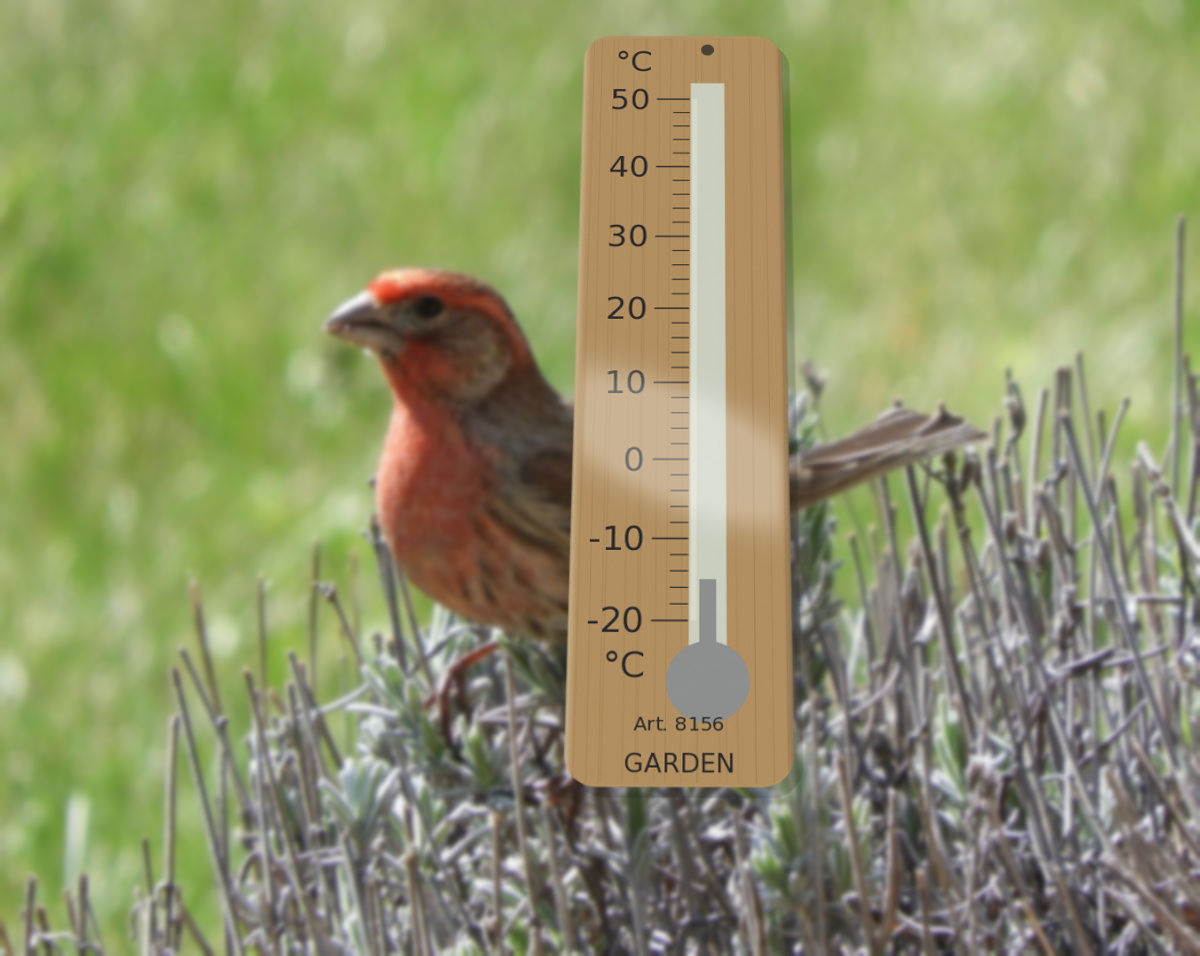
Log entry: {"value": -15, "unit": "°C"}
